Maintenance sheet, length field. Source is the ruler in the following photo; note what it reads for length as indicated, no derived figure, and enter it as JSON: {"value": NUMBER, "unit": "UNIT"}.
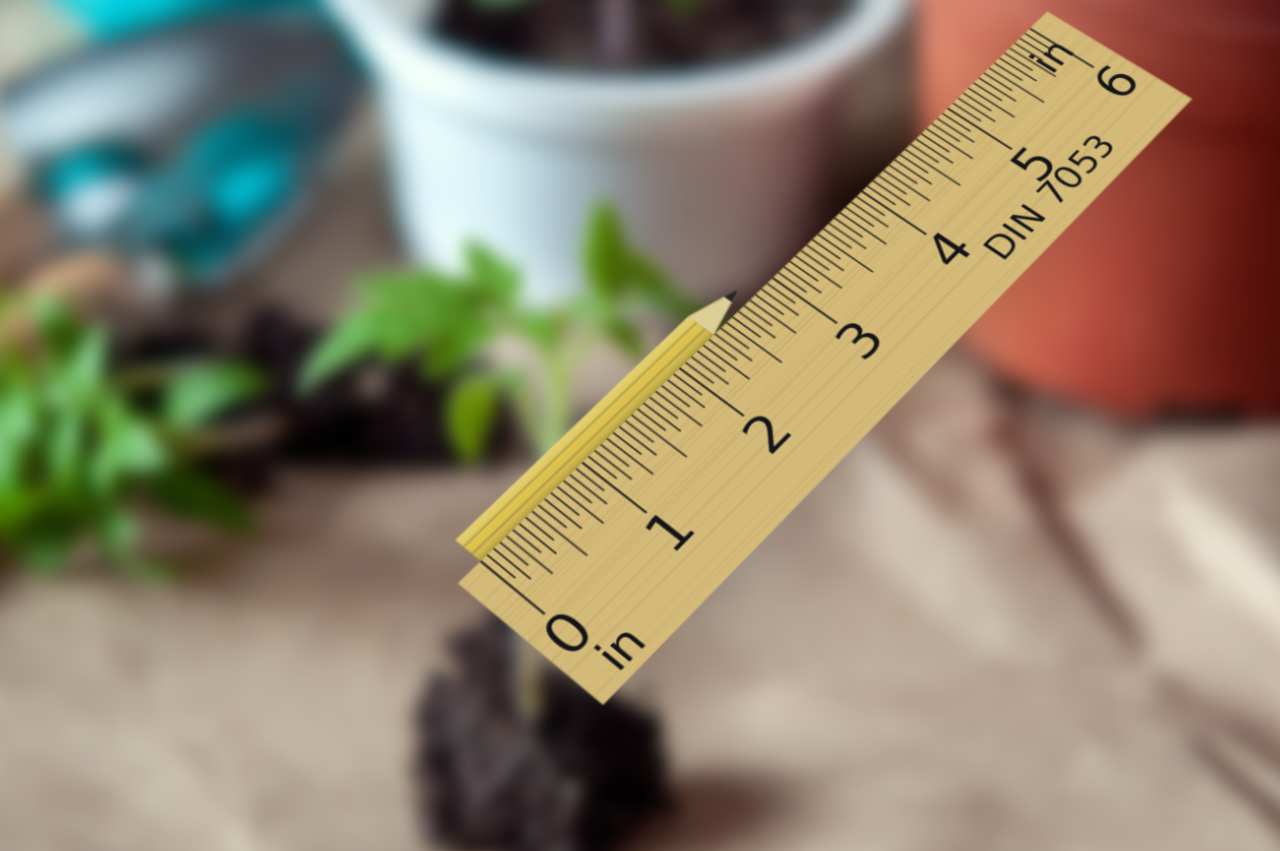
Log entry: {"value": 2.75, "unit": "in"}
